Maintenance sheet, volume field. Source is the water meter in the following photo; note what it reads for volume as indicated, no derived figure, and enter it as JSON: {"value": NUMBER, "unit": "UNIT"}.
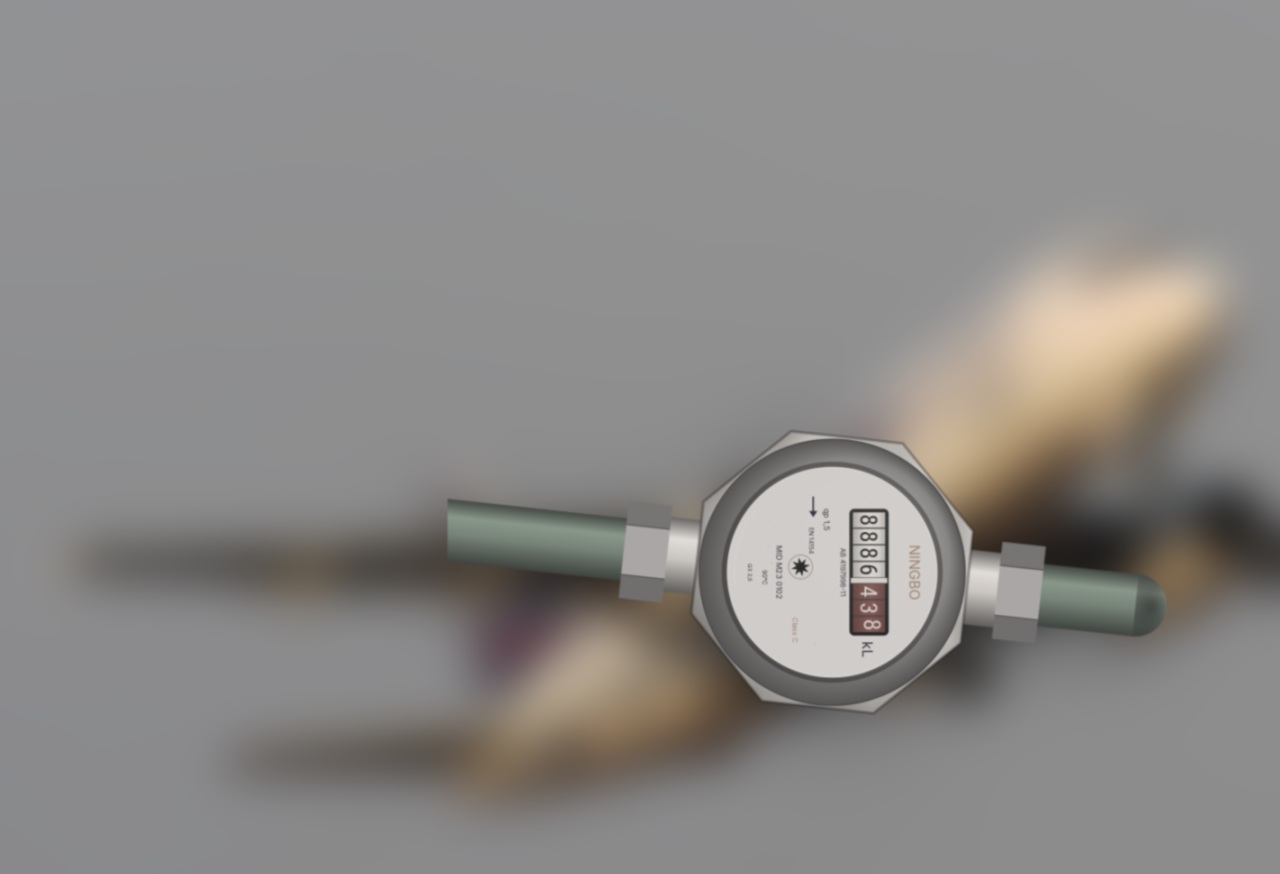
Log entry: {"value": 8886.438, "unit": "kL"}
